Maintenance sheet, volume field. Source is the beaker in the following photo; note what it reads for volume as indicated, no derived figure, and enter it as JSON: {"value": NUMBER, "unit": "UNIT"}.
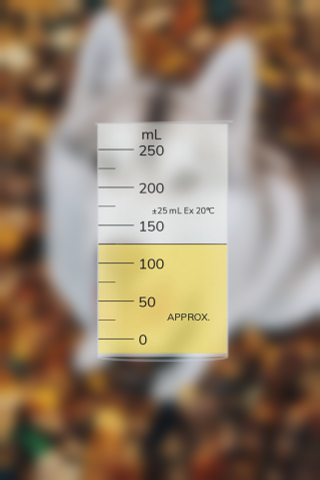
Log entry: {"value": 125, "unit": "mL"}
